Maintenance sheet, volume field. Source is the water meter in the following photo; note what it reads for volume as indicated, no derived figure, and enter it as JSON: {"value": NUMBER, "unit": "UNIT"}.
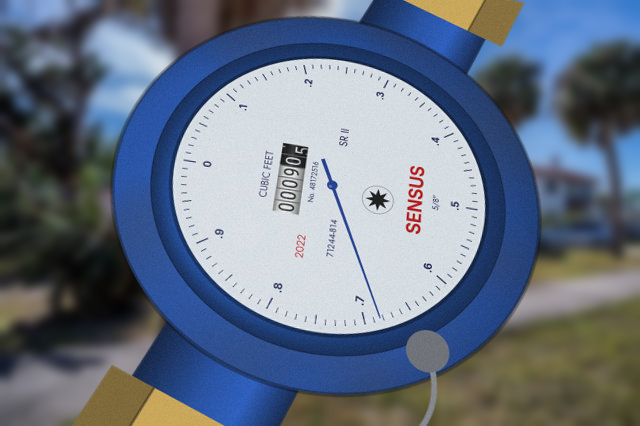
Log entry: {"value": 904.68, "unit": "ft³"}
